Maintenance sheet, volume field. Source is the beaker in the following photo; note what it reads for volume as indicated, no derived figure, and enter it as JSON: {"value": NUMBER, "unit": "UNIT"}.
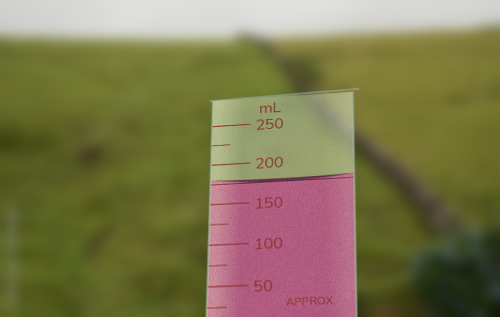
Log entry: {"value": 175, "unit": "mL"}
